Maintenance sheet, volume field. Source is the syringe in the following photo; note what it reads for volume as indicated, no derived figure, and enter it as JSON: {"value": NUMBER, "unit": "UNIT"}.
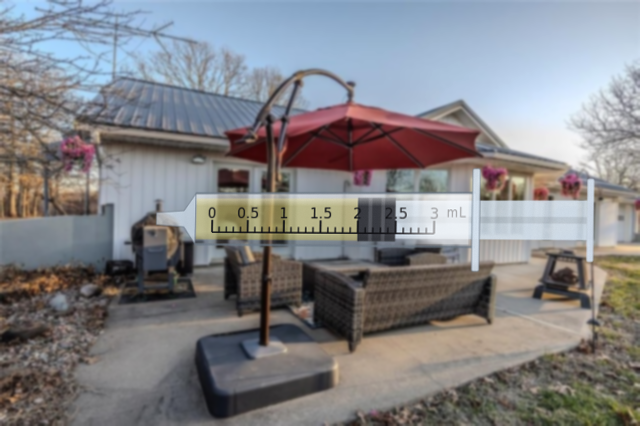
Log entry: {"value": 2, "unit": "mL"}
